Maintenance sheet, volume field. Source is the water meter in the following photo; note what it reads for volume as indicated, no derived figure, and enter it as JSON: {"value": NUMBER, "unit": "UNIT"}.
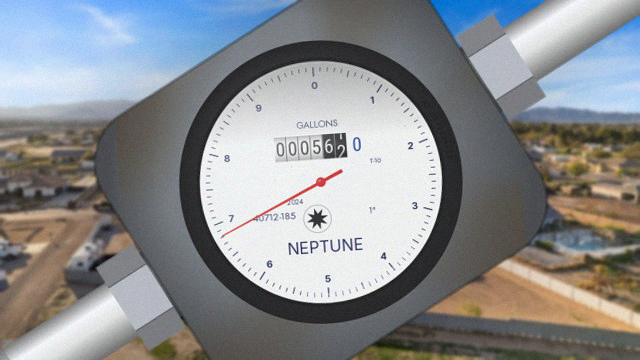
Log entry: {"value": 5616.8, "unit": "gal"}
